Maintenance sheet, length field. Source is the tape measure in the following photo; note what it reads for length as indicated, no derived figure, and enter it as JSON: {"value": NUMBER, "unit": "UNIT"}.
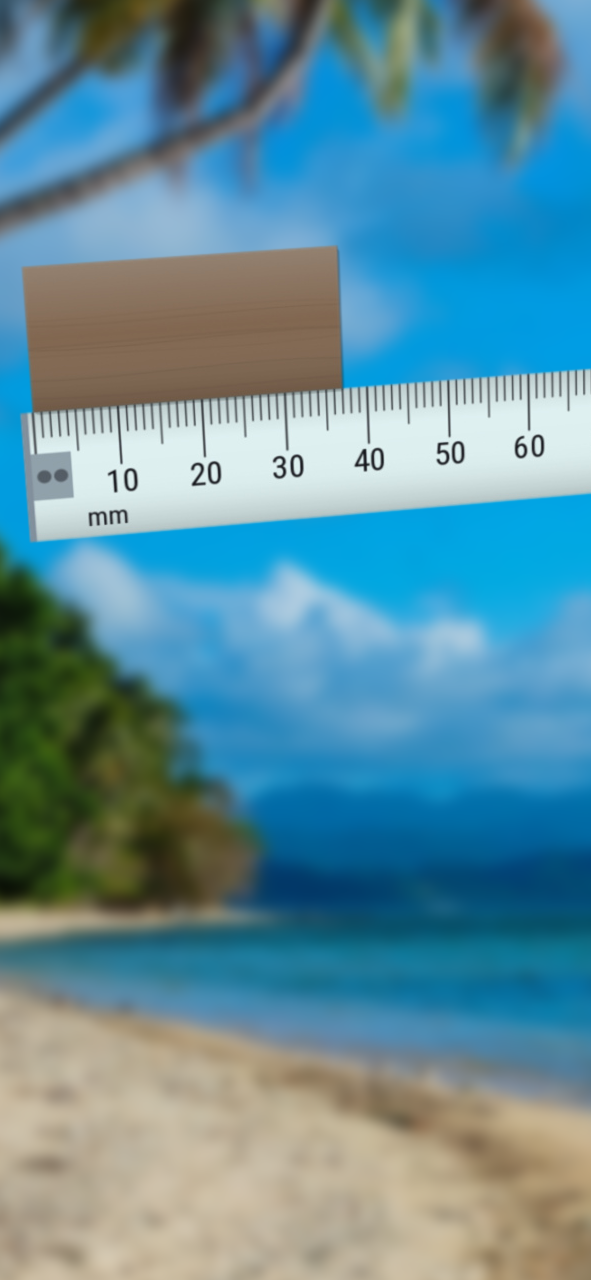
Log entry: {"value": 37, "unit": "mm"}
